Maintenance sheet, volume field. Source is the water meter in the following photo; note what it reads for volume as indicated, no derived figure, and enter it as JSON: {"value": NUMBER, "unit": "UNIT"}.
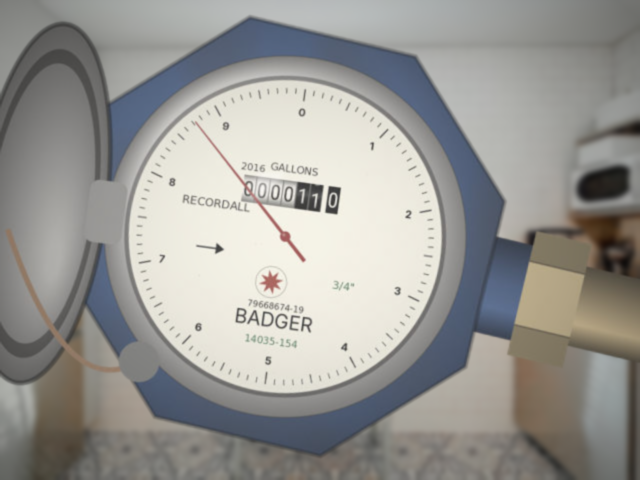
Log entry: {"value": 108.7, "unit": "gal"}
